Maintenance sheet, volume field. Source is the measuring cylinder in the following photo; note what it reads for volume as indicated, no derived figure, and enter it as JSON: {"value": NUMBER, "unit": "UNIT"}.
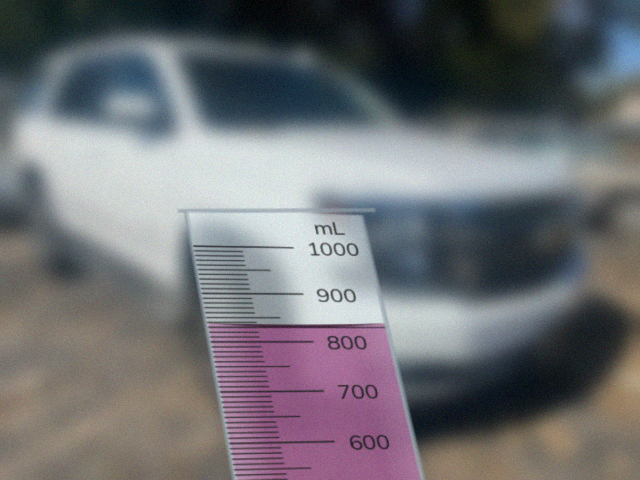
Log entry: {"value": 830, "unit": "mL"}
